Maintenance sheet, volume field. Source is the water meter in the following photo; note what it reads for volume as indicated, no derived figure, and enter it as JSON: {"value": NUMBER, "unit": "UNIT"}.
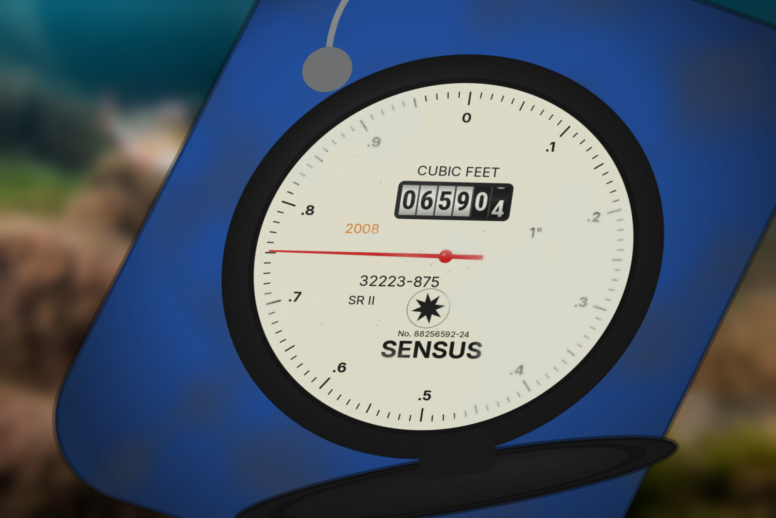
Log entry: {"value": 65903.75, "unit": "ft³"}
